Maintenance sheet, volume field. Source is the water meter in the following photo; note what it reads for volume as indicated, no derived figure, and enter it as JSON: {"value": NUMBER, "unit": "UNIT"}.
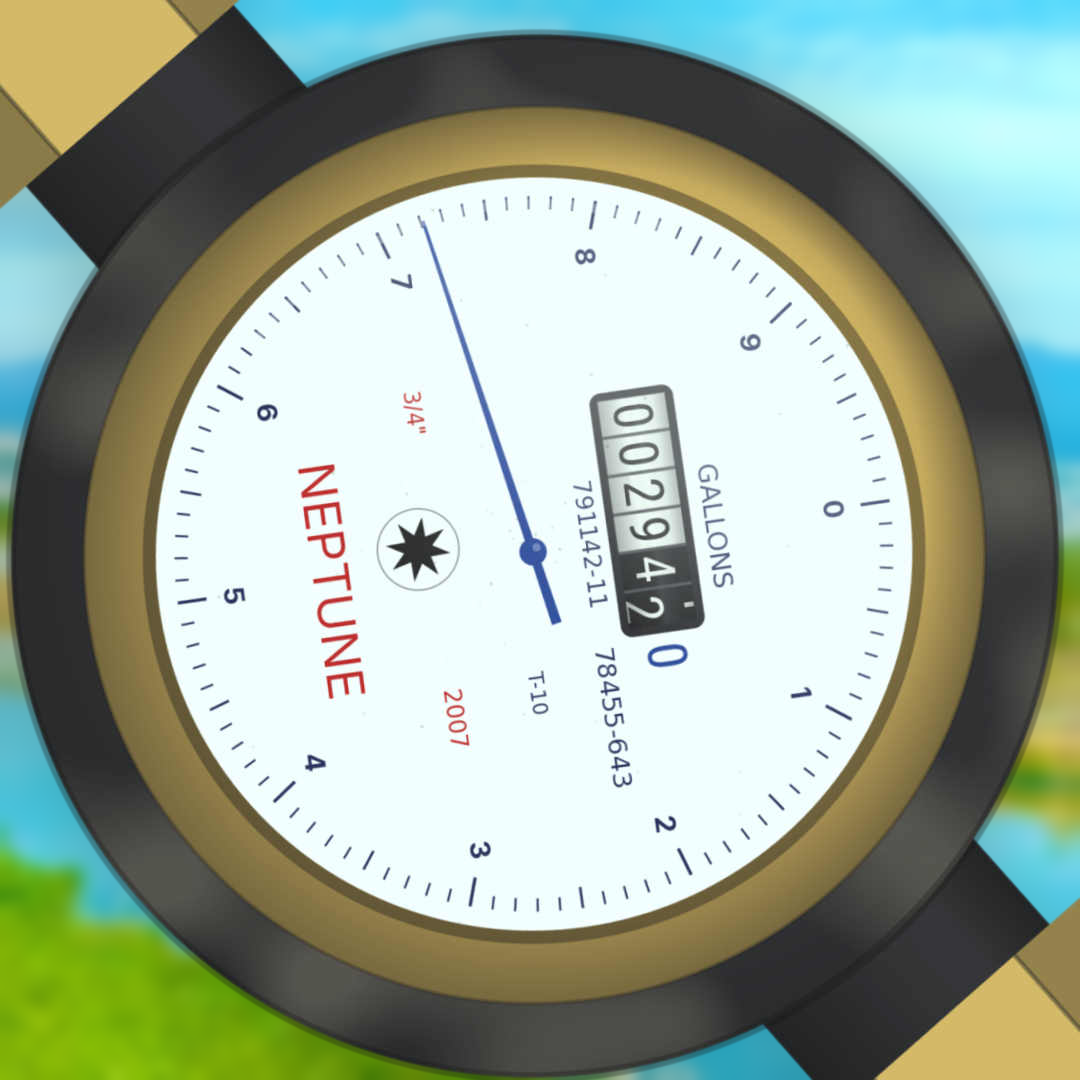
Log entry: {"value": 29417.2, "unit": "gal"}
